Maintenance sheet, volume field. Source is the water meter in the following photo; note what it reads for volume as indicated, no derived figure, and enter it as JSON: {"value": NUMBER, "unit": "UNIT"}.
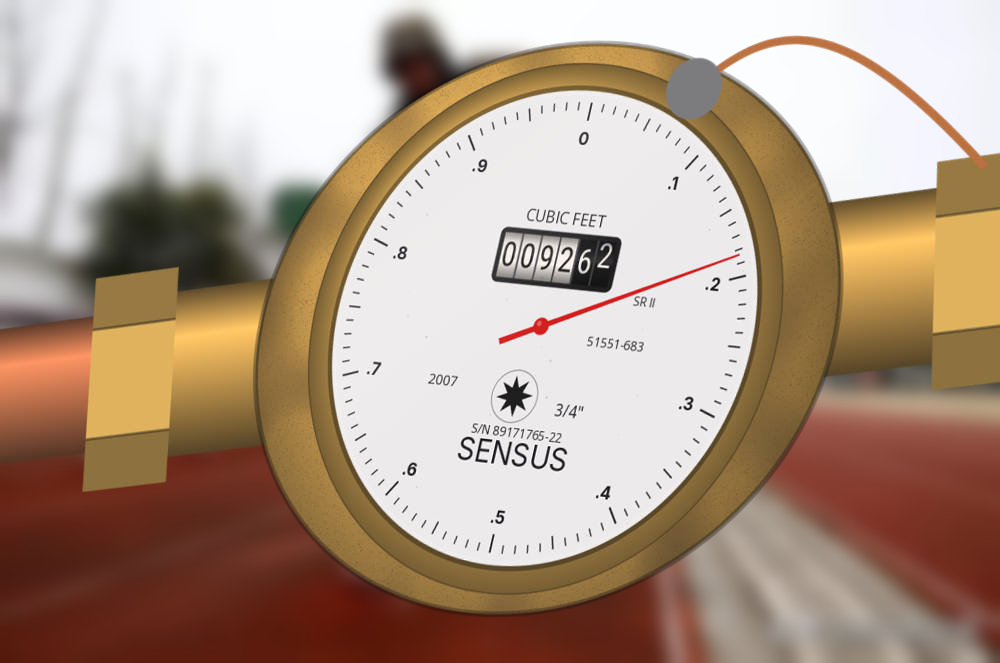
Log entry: {"value": 9262.18, "unit": "ft³"}
